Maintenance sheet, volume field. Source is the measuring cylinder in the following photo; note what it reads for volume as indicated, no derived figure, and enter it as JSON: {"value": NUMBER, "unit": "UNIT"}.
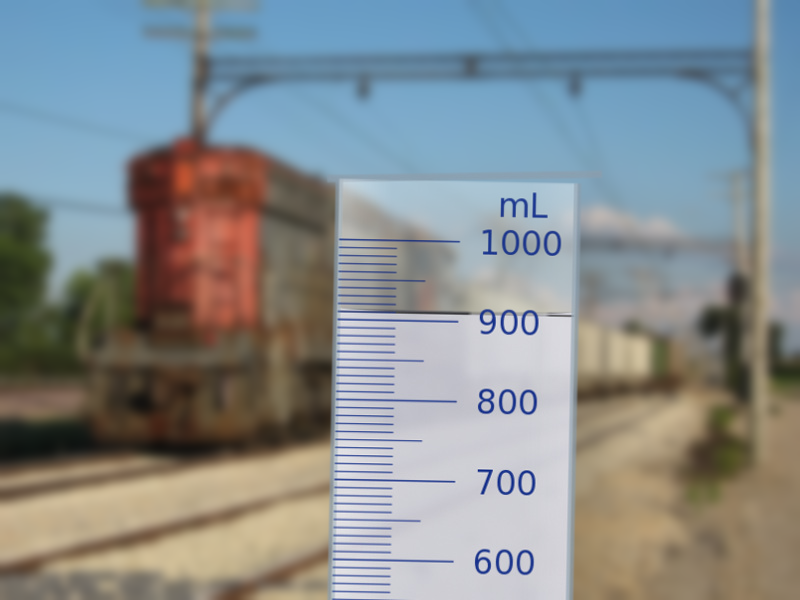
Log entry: {"value": 910, "unit": "mL"}
